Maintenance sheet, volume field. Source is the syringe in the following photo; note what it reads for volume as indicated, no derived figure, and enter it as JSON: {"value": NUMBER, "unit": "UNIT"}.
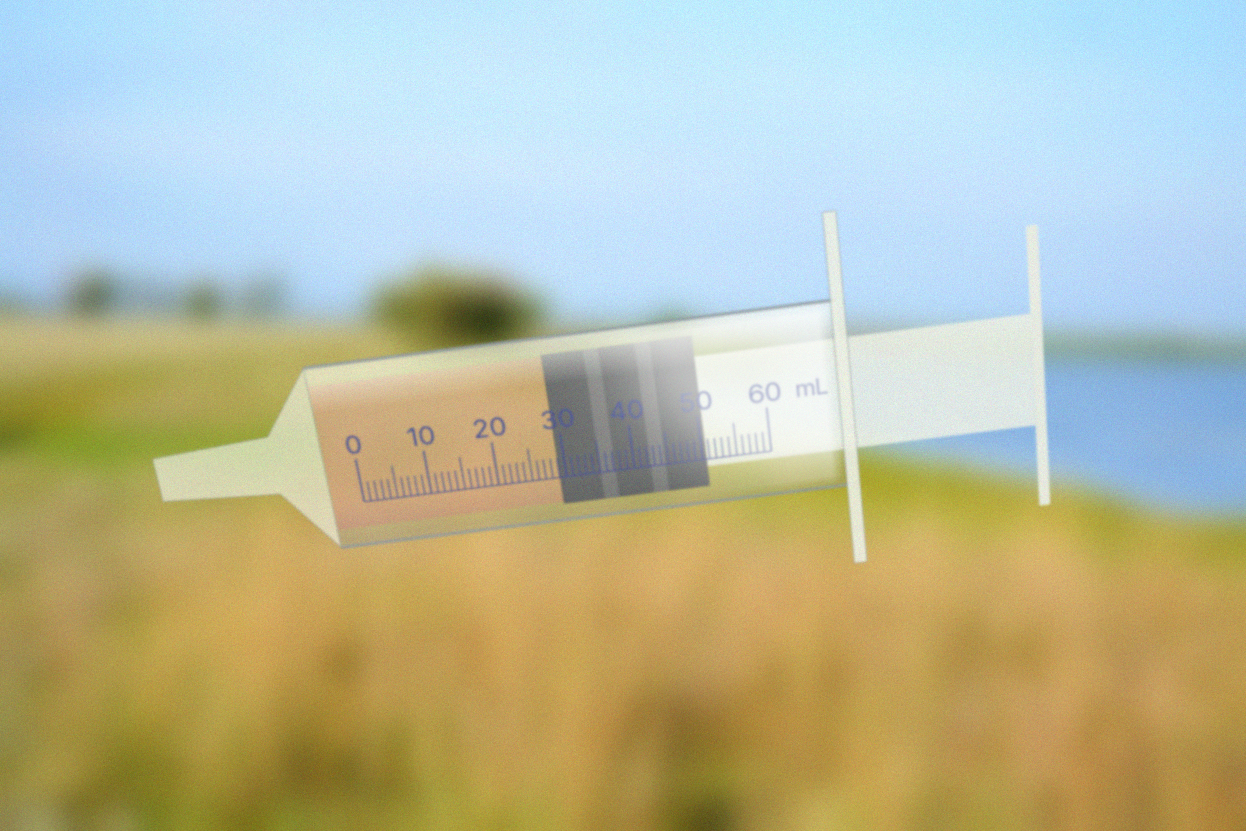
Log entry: {"value": 29, "unit": "mL"}
